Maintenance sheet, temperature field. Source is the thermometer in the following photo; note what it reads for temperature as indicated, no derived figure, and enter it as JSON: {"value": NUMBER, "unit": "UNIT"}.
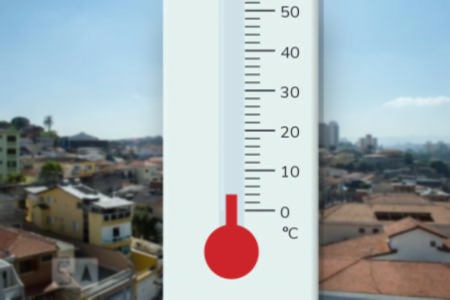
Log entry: {"value": 4, "unit": "°C"}
